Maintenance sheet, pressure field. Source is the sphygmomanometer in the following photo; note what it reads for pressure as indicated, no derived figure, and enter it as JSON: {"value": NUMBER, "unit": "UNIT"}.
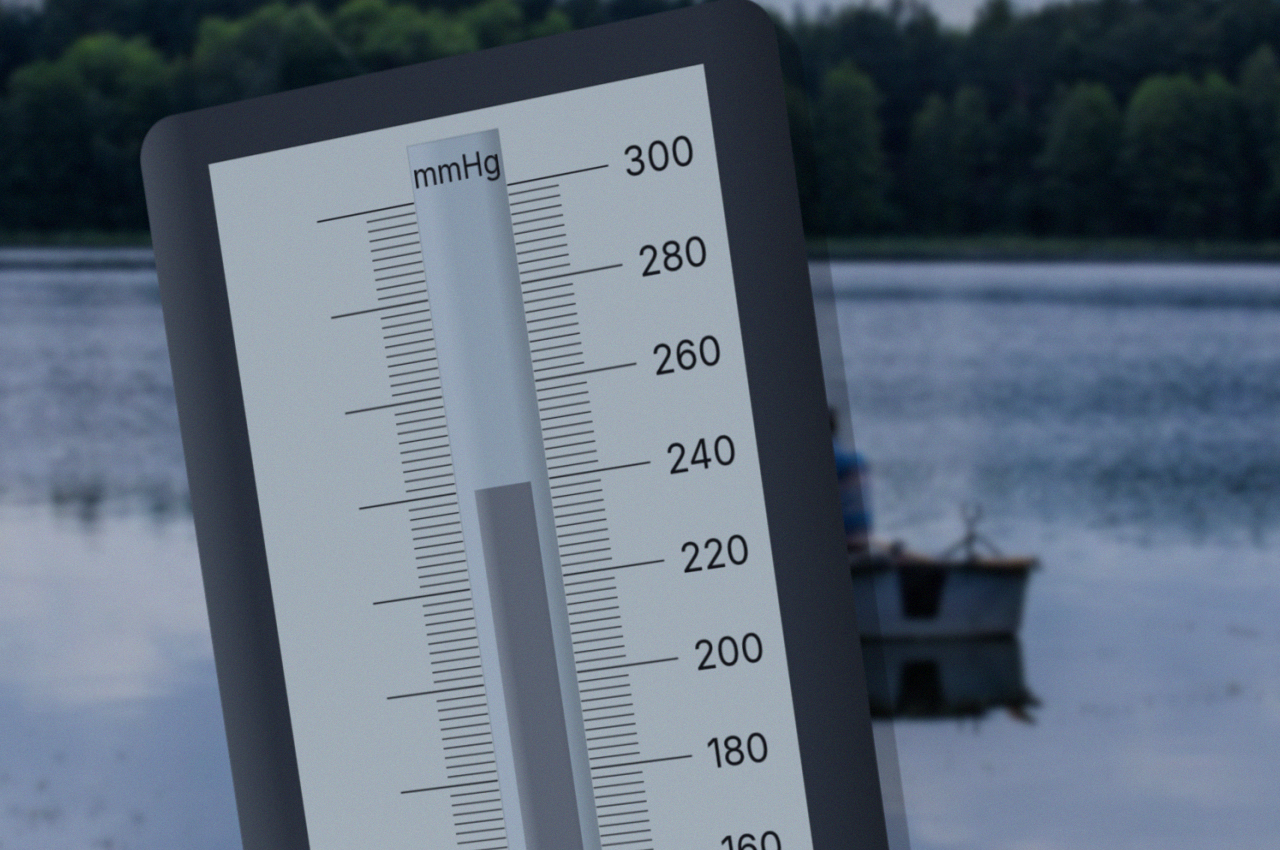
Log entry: {"value": 240, "unit": "mmHg"}
